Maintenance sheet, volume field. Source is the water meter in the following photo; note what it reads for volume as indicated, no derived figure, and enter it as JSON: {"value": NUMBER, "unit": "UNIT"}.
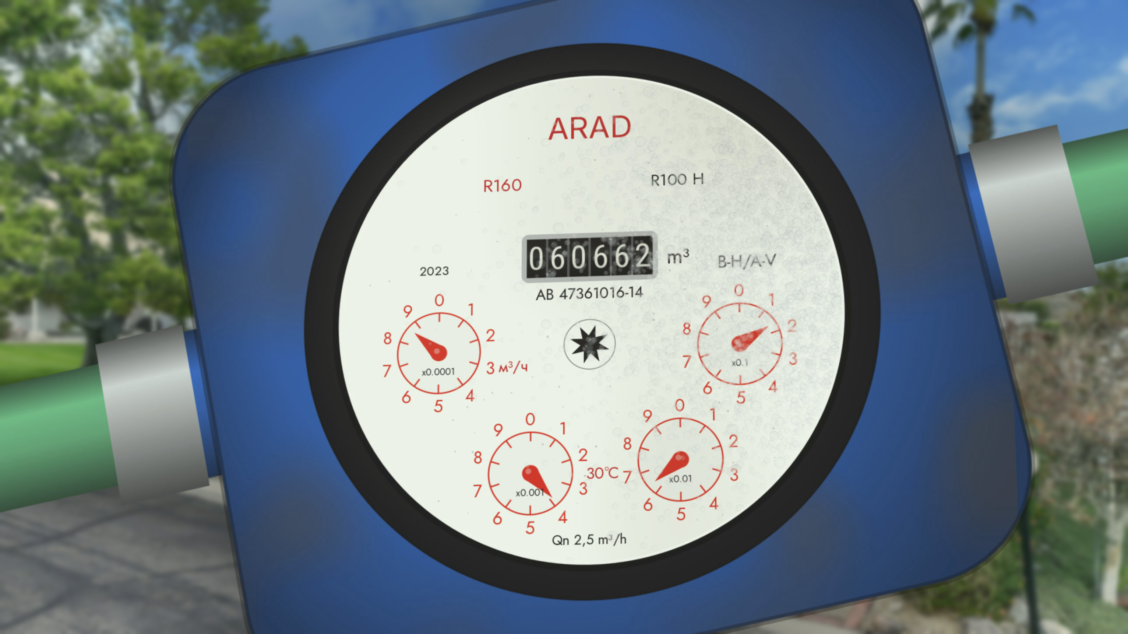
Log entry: {"value": 60662.1638, "unit": "m³"}
